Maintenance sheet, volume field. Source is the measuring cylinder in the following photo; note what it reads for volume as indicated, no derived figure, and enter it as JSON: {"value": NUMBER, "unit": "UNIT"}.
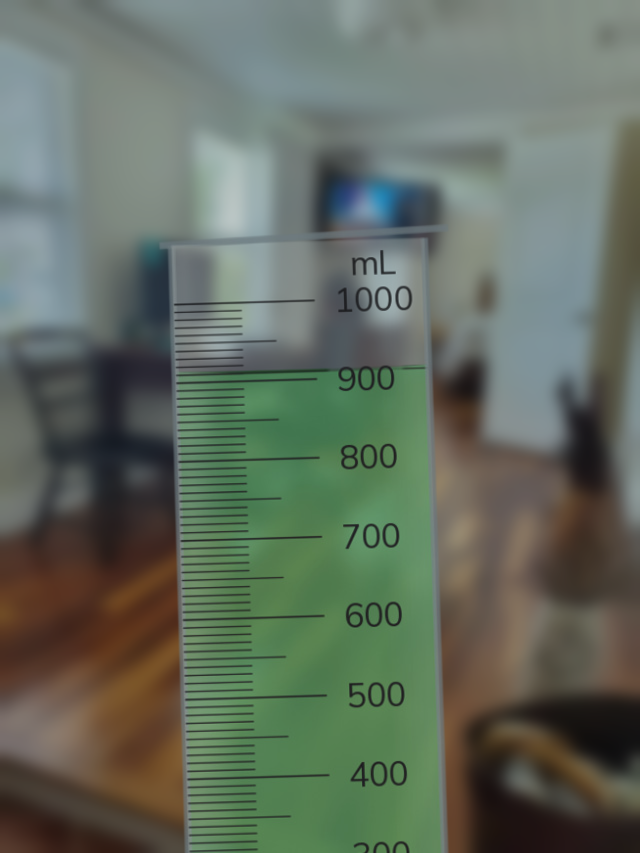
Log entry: {"value": 910, "unit": "mL"}
